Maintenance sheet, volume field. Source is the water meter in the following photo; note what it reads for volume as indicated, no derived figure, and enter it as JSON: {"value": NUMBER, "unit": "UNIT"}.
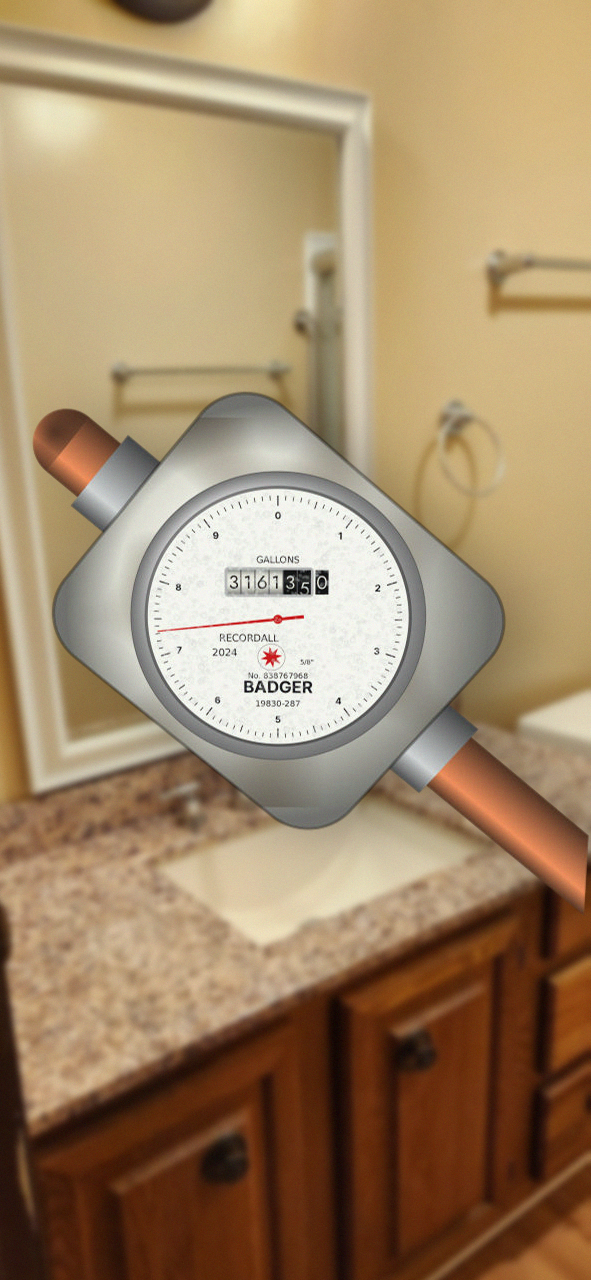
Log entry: {"value": 3161347.3, "unit": "gal"}
